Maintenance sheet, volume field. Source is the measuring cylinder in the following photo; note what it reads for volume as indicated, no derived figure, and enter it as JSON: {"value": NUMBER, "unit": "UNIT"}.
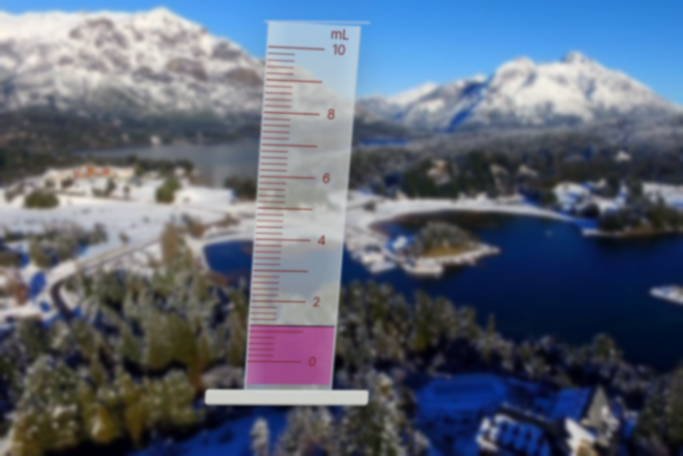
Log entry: {"value": 1.2, "unit": "mL"}
